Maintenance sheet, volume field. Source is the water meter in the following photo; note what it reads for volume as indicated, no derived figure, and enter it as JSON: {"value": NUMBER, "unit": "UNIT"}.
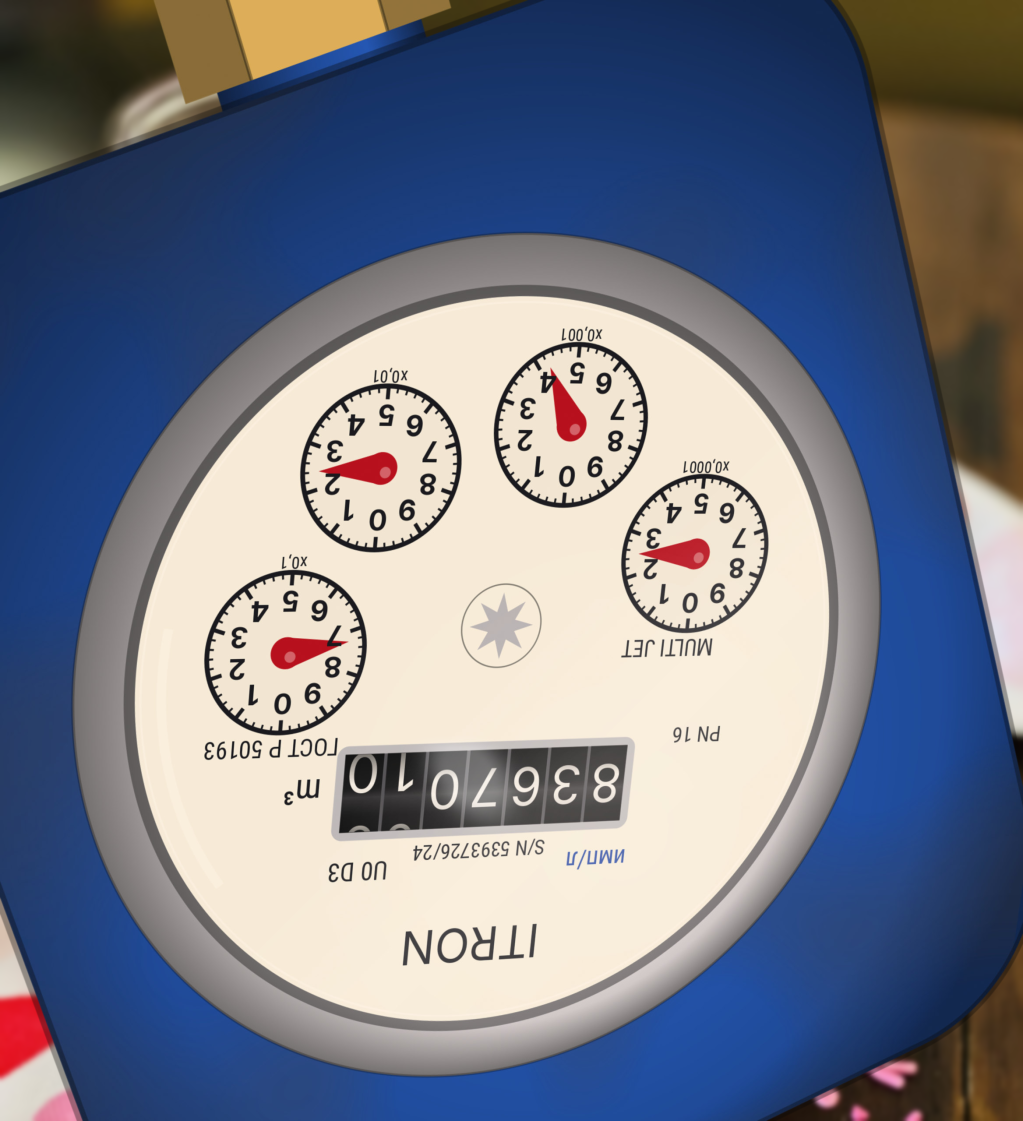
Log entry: {"value": 8367009.7242, "unit": "m³"}
